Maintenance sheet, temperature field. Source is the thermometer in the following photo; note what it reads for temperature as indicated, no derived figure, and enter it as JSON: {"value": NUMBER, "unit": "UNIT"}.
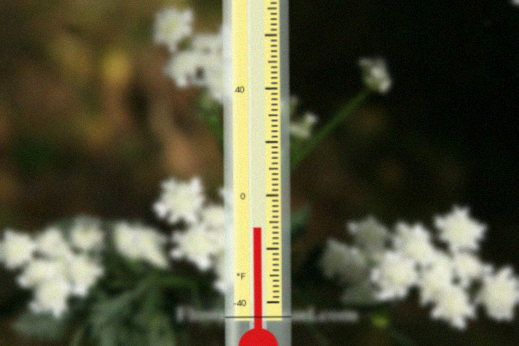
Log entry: {"value": -12, "unit": "°F"}
